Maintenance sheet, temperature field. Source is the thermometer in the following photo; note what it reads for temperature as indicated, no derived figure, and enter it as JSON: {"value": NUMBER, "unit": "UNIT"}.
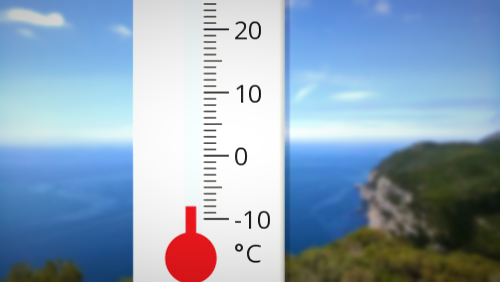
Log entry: {"value": -8, "unit": "°C"}
